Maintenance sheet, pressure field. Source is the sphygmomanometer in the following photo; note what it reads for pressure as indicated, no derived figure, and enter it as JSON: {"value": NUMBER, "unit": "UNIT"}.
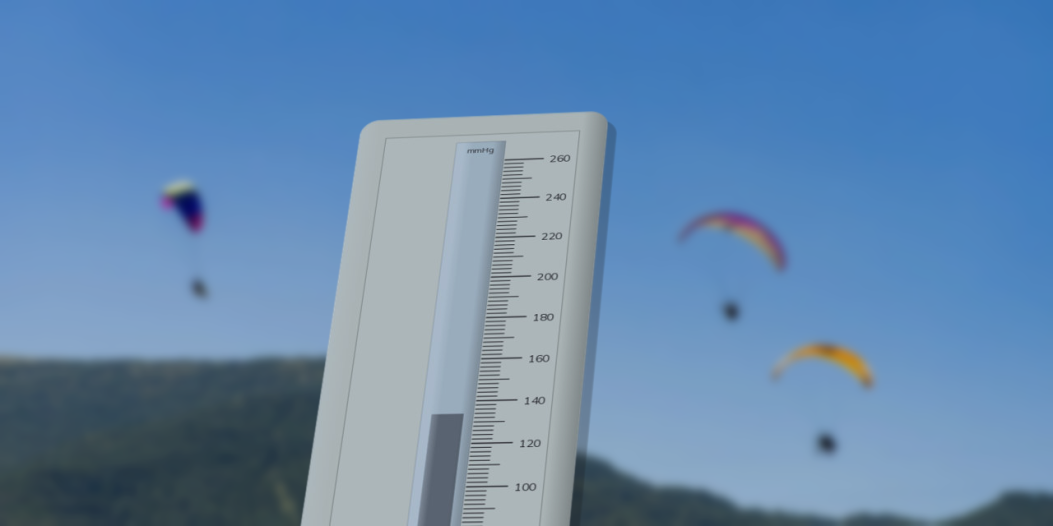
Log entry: {"value": 134, "unit": "mmHg"}
